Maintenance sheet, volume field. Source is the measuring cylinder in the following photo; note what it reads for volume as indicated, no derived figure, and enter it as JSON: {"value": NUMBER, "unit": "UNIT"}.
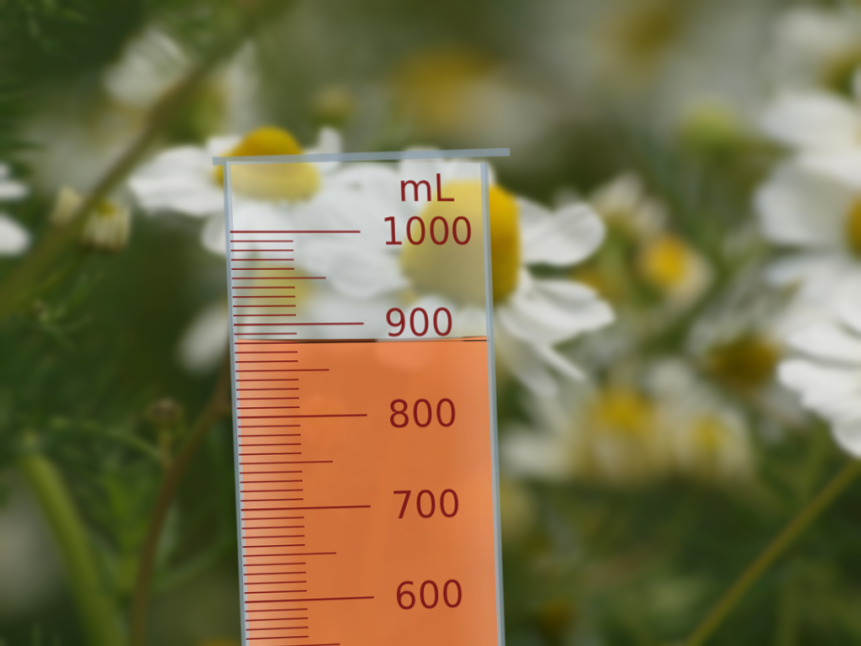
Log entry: {"value": 880, "unit": "mL"}
